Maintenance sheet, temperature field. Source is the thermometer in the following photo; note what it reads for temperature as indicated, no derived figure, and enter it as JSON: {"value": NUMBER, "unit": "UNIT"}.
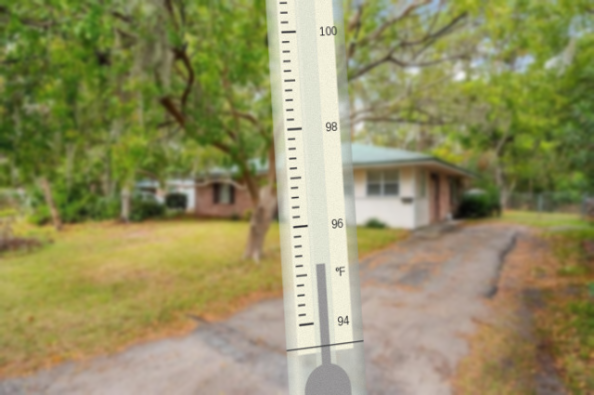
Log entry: {"value": 95.2, "unit": "°F"}
